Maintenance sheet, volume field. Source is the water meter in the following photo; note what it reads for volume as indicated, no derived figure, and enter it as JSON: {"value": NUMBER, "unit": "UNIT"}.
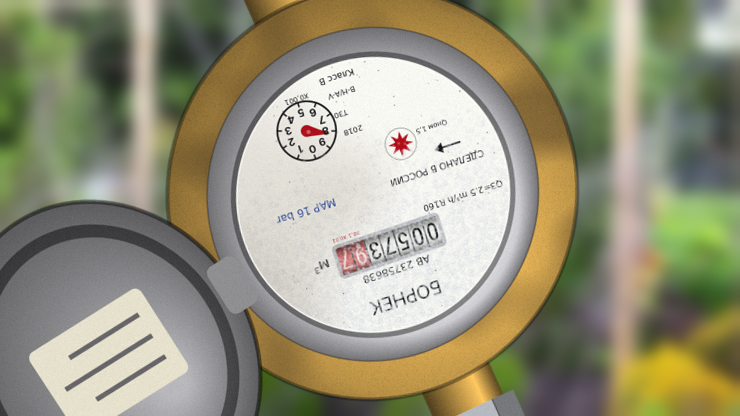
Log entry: {"value": 573.978, "unit": "m³"}
